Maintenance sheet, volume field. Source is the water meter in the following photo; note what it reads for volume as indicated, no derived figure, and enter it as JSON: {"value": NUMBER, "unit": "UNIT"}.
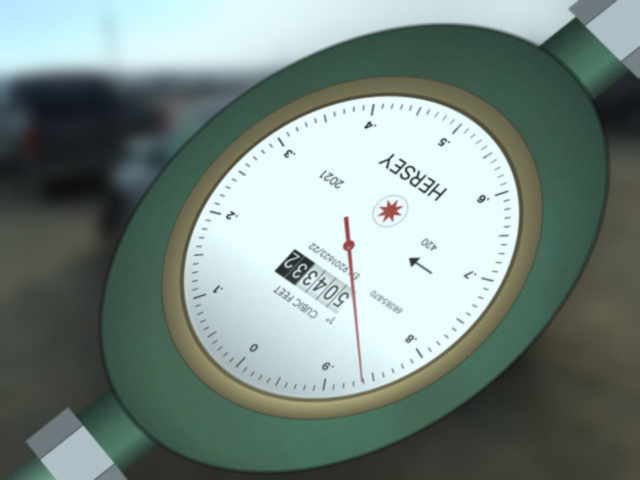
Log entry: {"value": 504331.86, "unit": "ft³"}
